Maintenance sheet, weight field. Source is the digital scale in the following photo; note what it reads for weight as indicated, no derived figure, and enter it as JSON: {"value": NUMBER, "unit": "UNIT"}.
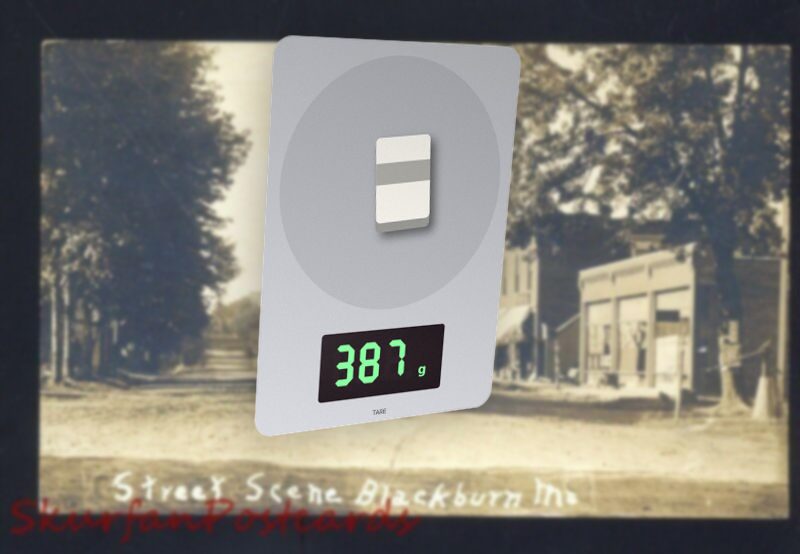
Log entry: {"value": 387, "unit": "g"}
